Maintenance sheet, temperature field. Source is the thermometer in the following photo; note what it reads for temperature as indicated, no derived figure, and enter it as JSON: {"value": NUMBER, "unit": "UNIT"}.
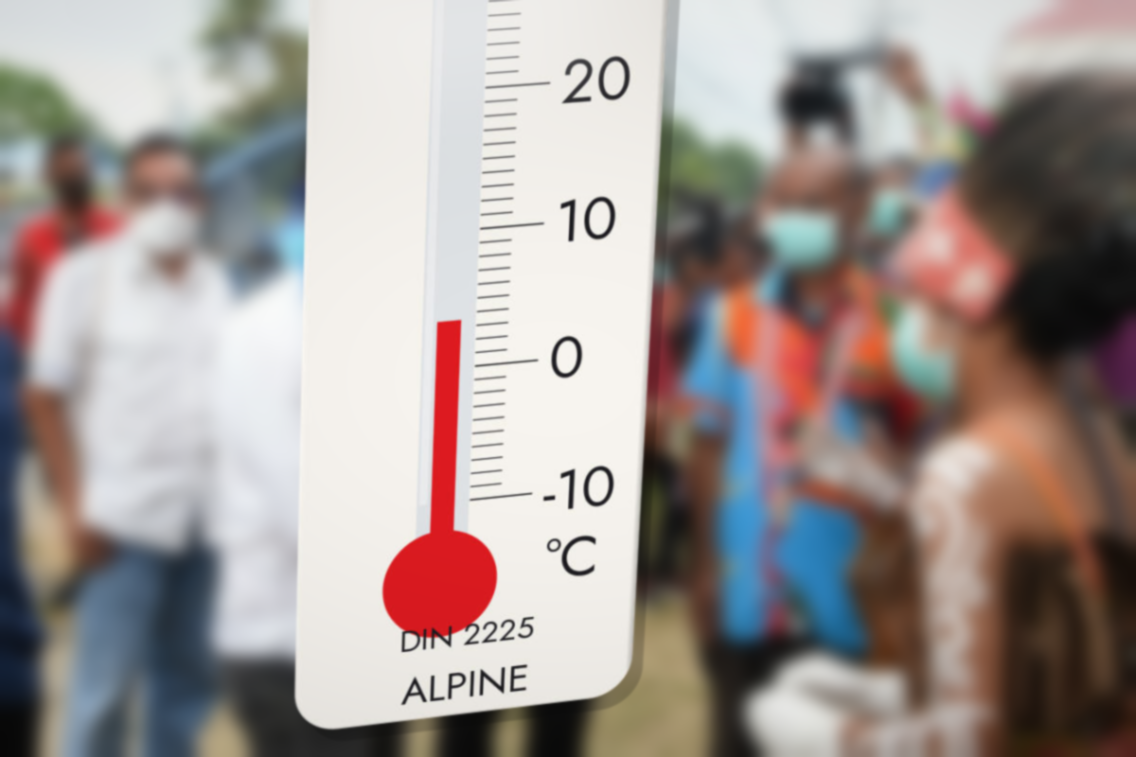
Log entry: {"value": 3.5, "unit": "°C"}
